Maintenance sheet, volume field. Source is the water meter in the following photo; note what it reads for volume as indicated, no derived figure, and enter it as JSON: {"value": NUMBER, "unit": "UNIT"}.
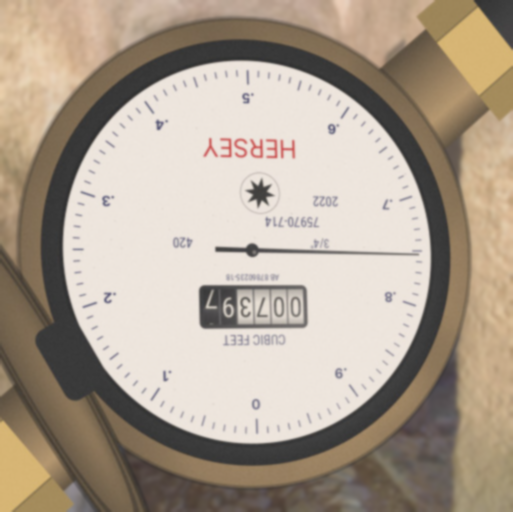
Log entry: {"value": 7396.75, "unit": "ft³"}
